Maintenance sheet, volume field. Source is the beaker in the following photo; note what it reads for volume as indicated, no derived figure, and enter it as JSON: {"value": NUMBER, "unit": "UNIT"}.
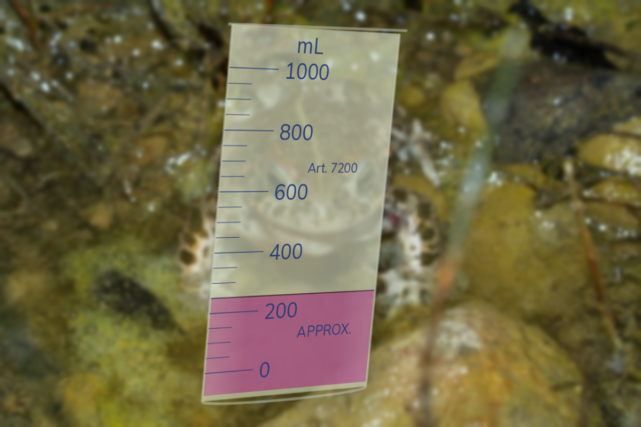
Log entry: {"value": 250, "unit": "mL"}
